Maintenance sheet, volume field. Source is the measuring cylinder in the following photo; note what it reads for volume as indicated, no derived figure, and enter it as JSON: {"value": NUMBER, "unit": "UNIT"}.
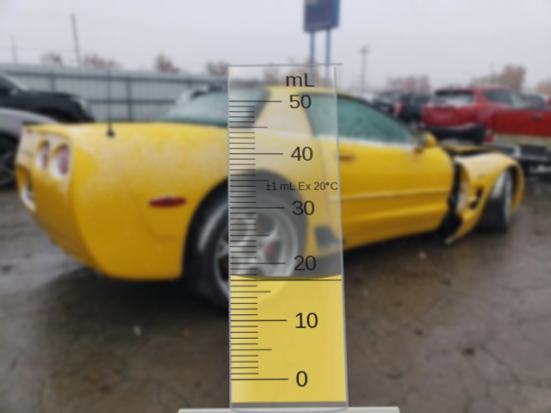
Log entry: {"value": 17, "unit": "mL"}
